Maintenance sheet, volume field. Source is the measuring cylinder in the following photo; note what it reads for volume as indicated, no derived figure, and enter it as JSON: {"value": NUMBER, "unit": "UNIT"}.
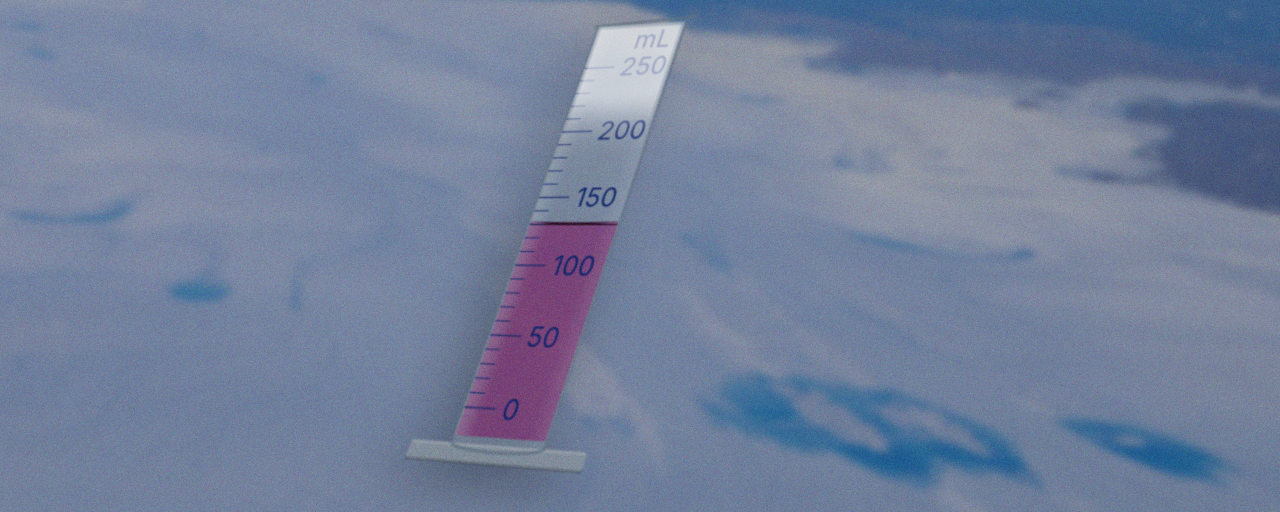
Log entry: {"value": 130, "unit": "mL"}
